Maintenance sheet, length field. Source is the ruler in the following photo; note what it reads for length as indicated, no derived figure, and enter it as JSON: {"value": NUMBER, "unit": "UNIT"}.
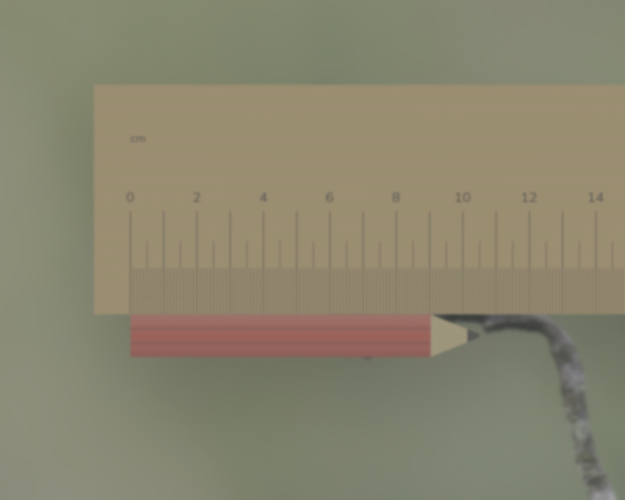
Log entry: {"value": 10.5, "unit": "cm"}
